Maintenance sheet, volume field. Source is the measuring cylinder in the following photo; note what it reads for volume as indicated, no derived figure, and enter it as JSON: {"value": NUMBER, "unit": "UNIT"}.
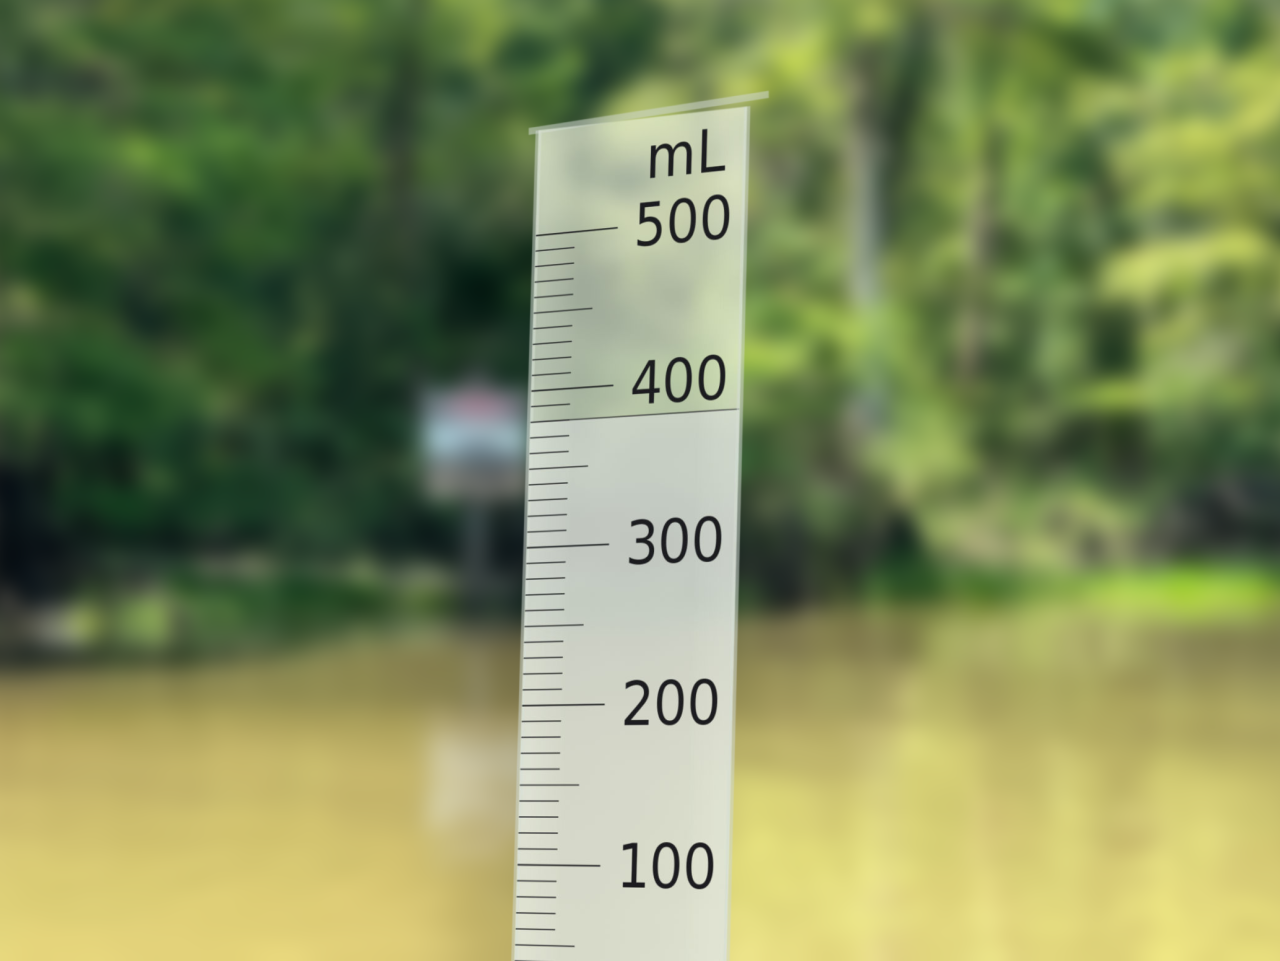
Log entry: {"value": 380, "unit": "mL"}
